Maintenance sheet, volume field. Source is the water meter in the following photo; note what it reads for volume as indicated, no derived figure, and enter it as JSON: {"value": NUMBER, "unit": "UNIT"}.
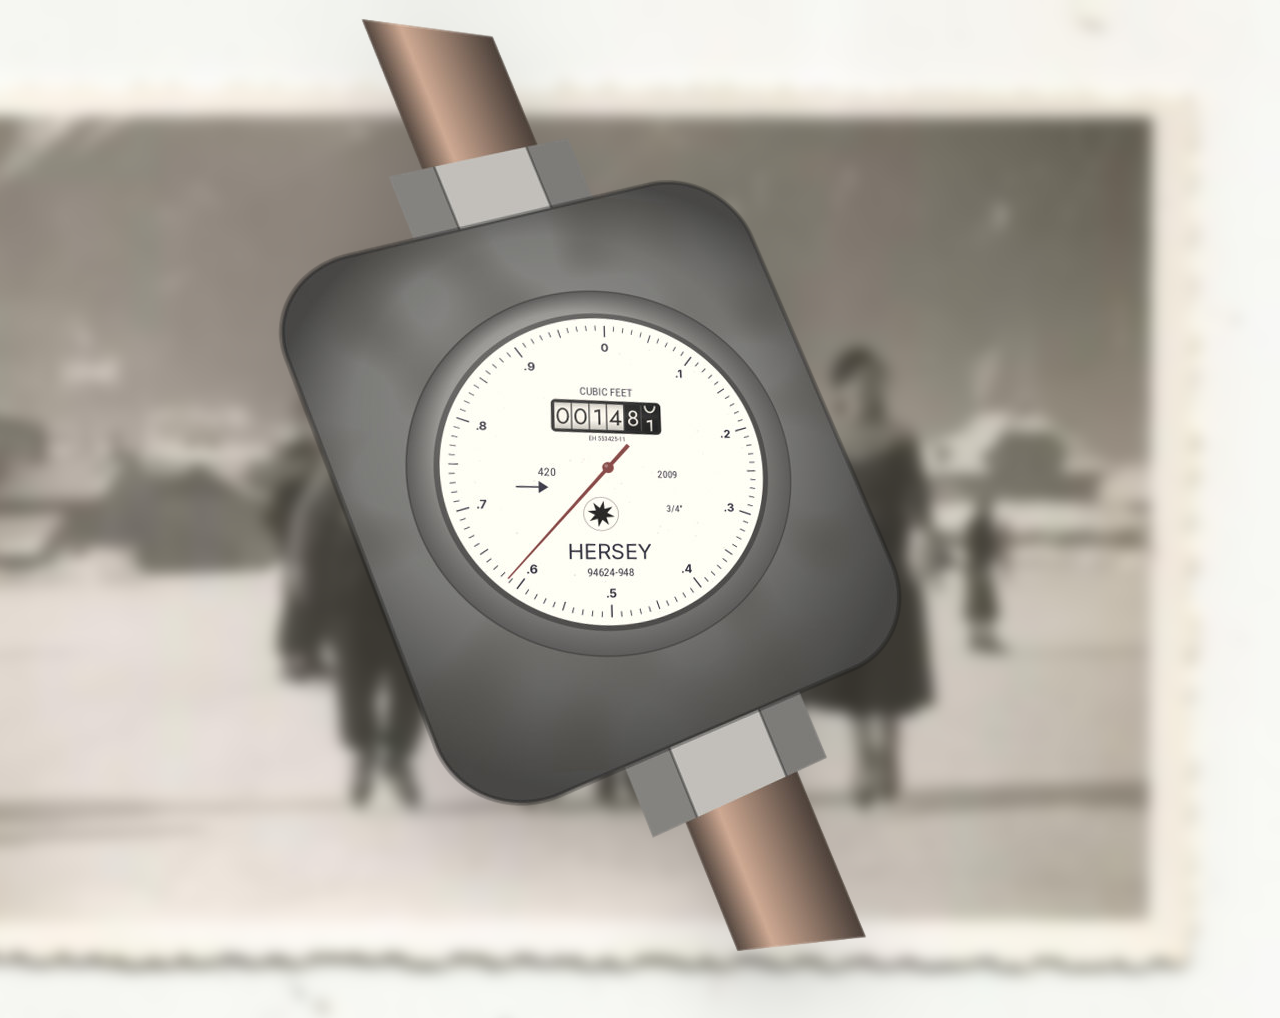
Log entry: {"value": 1480.61, "unit": "ft³"}
